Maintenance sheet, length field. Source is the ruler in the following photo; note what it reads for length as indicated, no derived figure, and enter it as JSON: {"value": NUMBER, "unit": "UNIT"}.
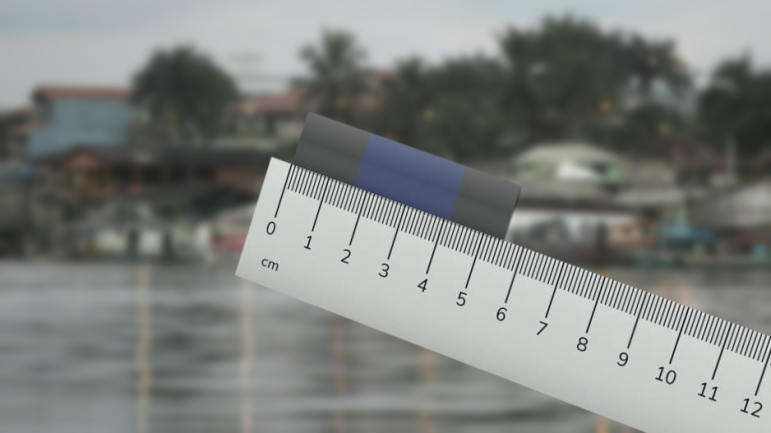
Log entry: {"value": 5.5, "unit": "cm"}
